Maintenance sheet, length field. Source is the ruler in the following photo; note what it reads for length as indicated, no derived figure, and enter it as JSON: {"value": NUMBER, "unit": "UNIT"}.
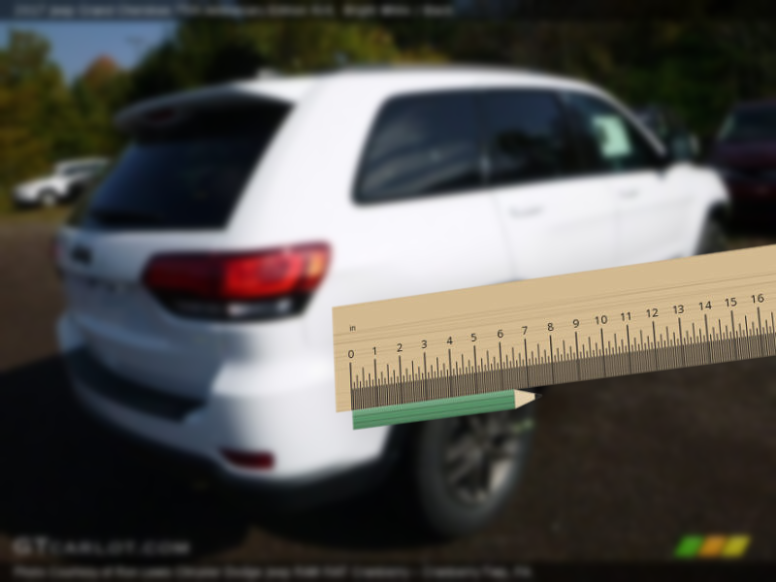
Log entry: {"value": 7.5, "unit": "in"}
